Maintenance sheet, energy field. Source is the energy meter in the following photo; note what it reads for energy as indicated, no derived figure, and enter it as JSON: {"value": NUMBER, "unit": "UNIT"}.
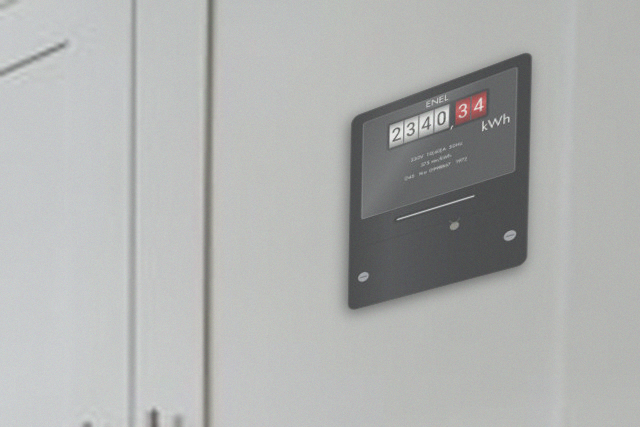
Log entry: {"value": 2340.34, "unit": "kWh"}
